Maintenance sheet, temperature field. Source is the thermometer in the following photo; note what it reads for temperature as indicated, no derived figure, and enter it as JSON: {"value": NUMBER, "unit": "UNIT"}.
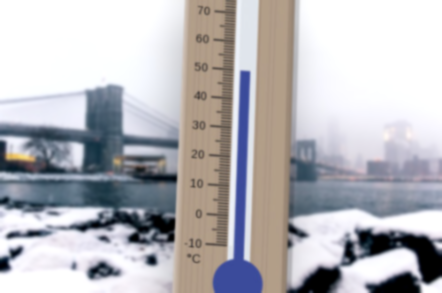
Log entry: {"value": 50, "unit": "°C"}
